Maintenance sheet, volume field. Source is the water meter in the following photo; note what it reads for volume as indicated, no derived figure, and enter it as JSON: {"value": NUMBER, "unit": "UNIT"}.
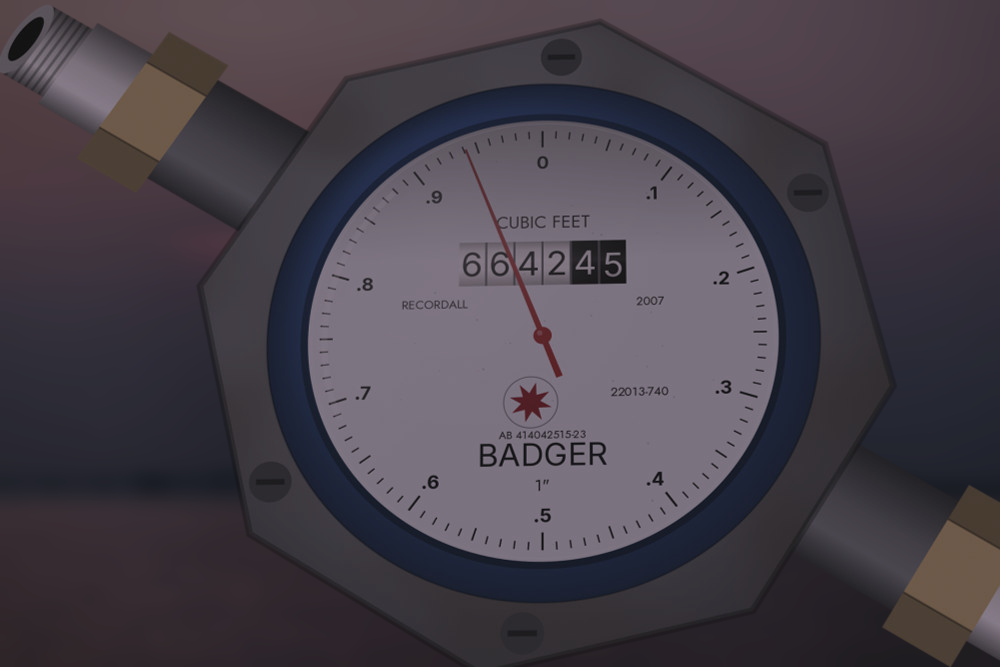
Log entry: {"value": 664244.94, "unit": "ft³"}
